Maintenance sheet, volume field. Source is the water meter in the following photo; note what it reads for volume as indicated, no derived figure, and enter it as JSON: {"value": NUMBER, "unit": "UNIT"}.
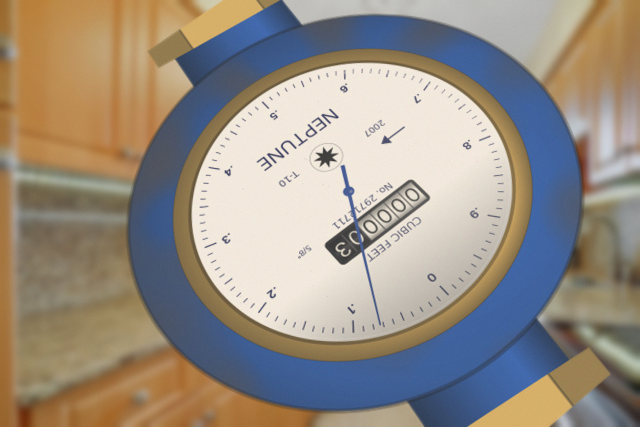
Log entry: {"value": 3.07, "unit": "ft³"}
